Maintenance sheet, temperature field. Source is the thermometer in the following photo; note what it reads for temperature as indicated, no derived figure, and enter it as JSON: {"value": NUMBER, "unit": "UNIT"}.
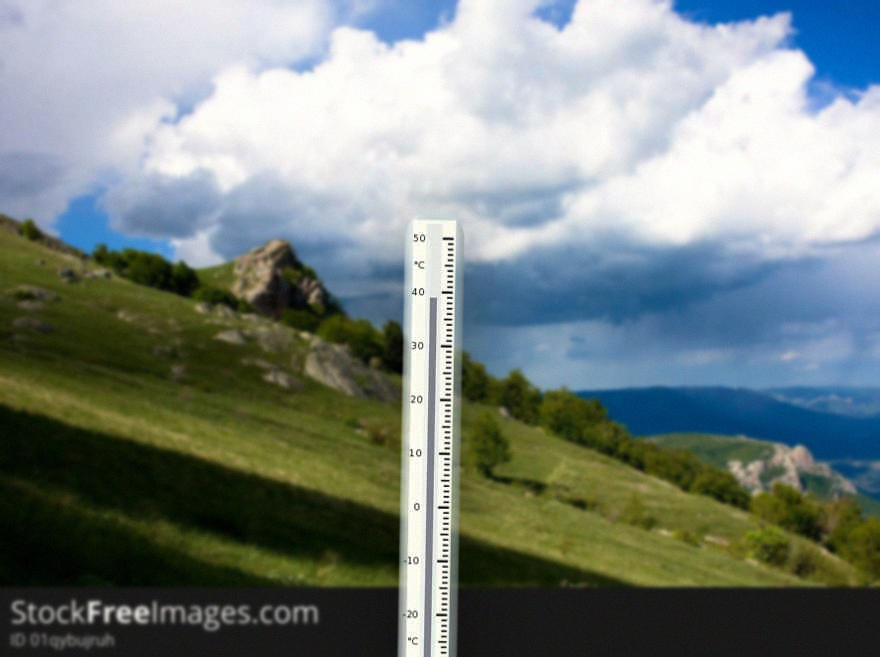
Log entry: {"value": 39, "unit": "°C"}
